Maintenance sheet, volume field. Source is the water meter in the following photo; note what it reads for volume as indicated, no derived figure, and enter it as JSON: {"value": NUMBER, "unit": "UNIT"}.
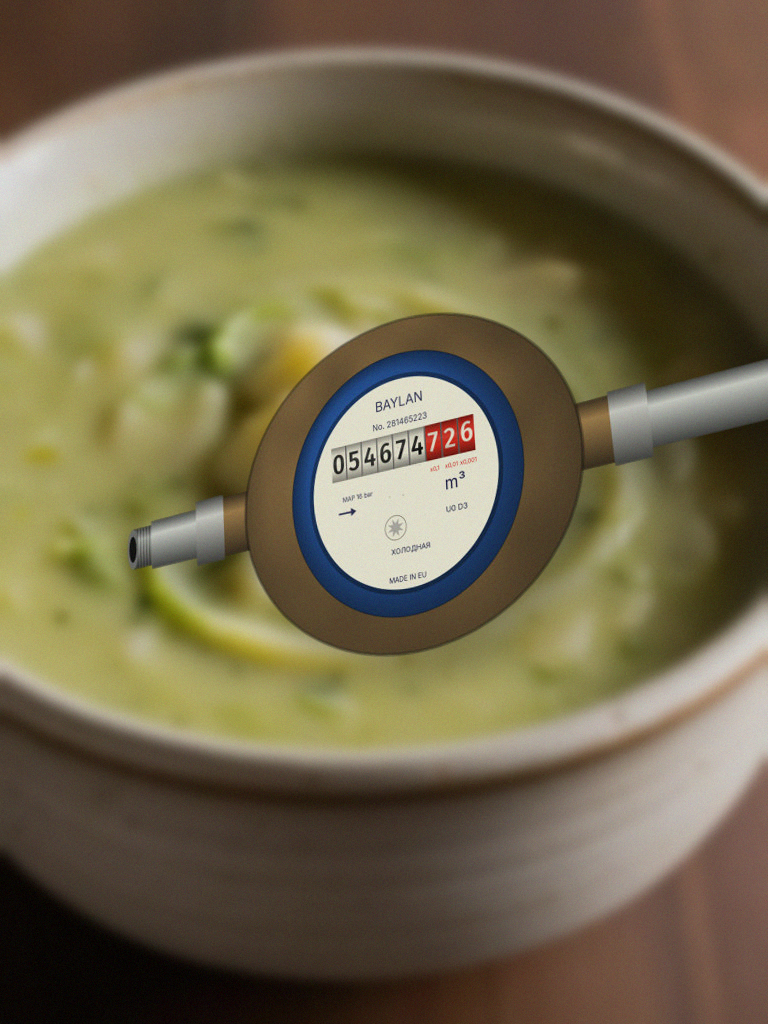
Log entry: {"value": 54674.726, "unit": "m³"}
